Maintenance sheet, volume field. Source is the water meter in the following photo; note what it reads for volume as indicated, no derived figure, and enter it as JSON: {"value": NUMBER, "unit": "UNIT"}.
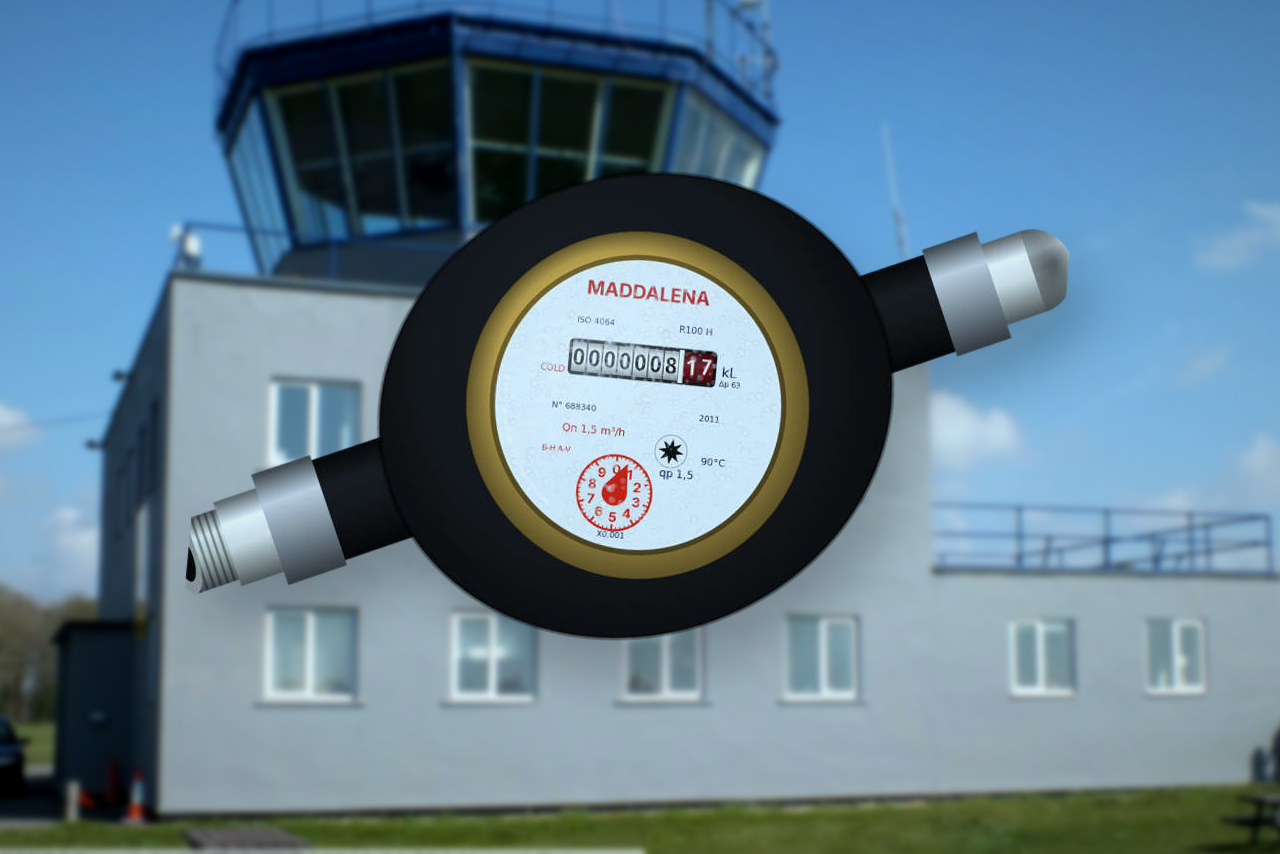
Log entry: {"value": 8.170, "unit": "kL"}
